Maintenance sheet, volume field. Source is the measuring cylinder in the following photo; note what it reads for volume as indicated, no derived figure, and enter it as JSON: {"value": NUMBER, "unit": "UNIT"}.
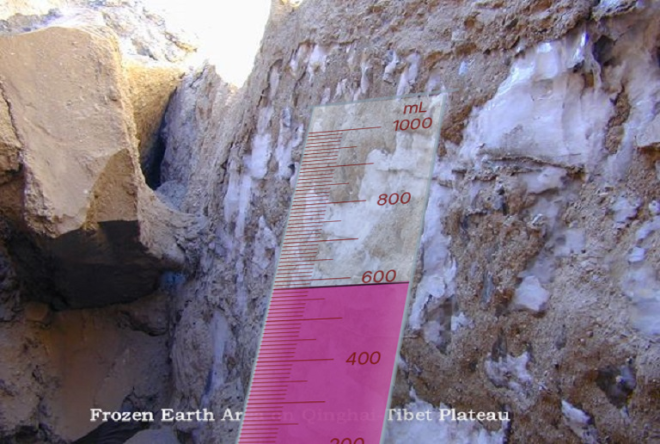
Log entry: {"value": 580, "unit": "mL"}
